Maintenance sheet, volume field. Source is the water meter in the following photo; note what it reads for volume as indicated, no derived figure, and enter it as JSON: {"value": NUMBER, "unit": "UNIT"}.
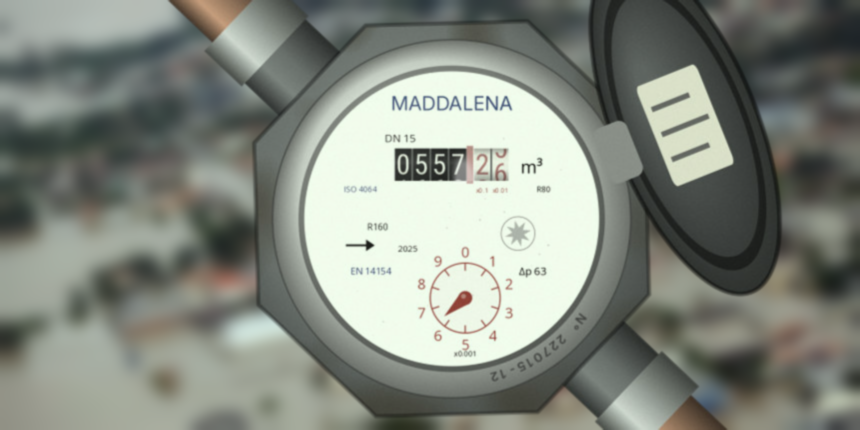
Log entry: {"value": 557.256, "unit": "m³"}
